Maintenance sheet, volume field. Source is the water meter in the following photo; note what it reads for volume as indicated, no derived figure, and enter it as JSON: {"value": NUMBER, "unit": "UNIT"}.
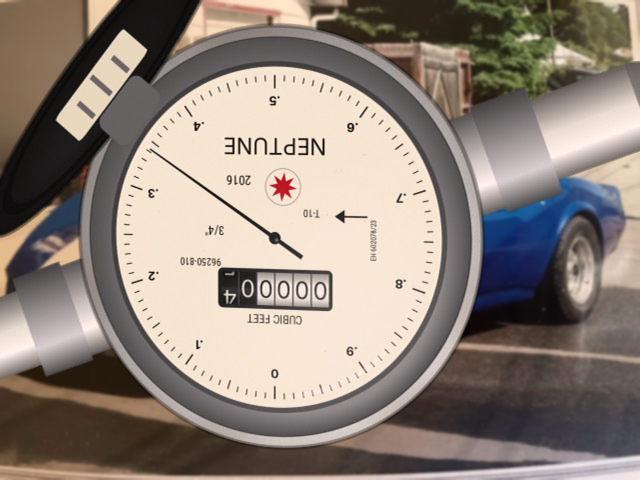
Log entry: {"value": 4.34, "unit": "ft³"}
